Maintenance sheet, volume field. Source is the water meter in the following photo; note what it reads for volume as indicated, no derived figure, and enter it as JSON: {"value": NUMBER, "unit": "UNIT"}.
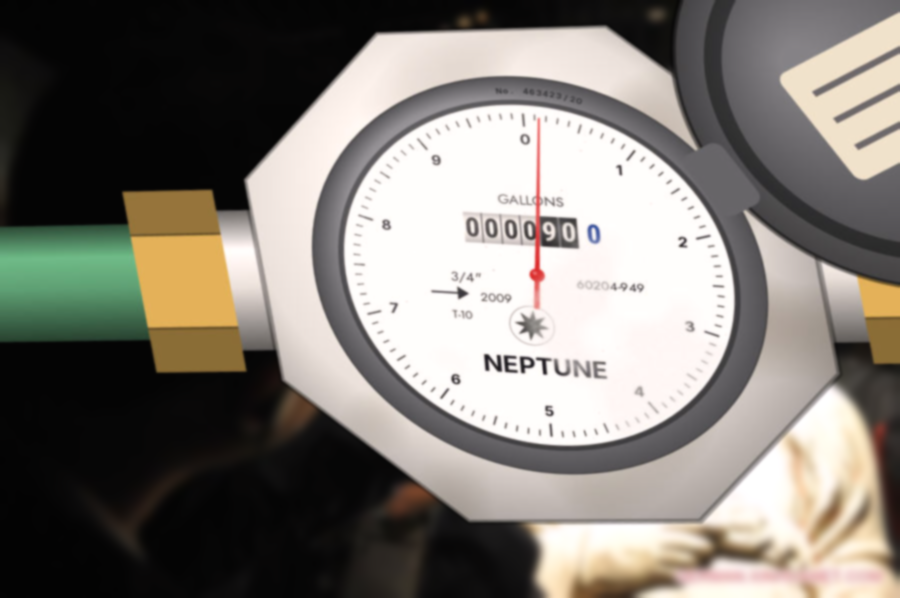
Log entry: {"value": 900.1, "unit": "gal"}
